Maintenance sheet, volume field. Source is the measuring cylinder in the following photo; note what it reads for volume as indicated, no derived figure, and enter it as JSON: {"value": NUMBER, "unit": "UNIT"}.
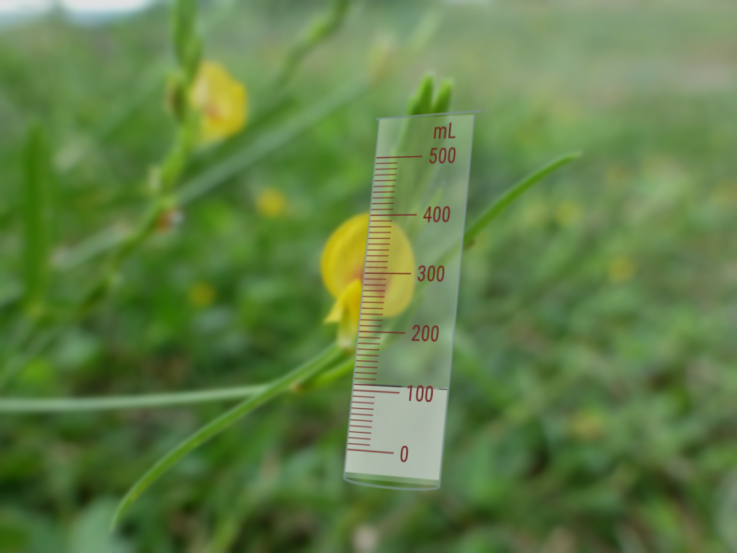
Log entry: {"value": 110, "unit": "mL"}
